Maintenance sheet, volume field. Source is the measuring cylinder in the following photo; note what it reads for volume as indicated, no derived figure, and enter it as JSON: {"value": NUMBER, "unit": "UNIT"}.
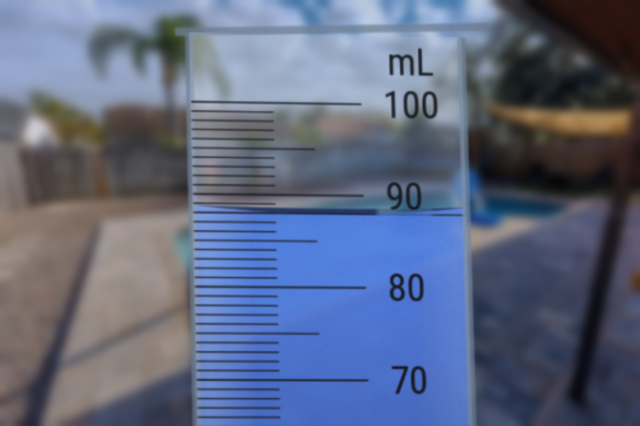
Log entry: {"value": 88, "unit": "mL"}
